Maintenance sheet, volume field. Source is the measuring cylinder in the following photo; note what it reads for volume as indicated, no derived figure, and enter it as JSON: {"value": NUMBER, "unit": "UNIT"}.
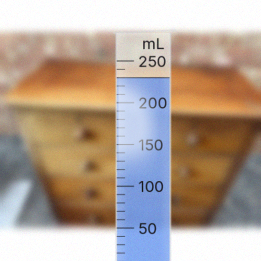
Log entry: {"value": 230, "unit": "mL"}
